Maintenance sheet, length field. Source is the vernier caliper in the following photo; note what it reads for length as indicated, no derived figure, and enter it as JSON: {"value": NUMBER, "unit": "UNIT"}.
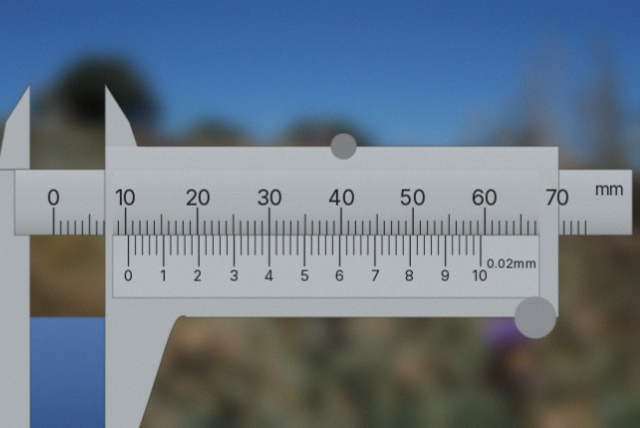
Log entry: {"value": 10.4, "unit": "mm"}
